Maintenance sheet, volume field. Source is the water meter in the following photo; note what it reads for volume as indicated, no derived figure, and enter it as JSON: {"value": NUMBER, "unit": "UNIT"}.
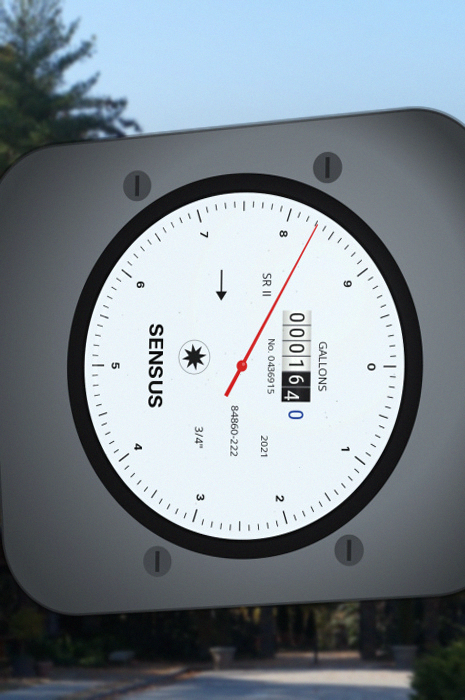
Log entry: {"value": 1638.3, "unit": "gal"}
